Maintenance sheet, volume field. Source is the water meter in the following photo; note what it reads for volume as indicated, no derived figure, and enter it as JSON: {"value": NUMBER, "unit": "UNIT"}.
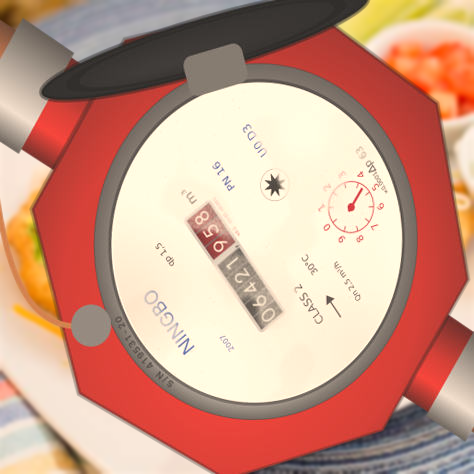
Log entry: {"value": 6421.9584, "unit": "m³"}
